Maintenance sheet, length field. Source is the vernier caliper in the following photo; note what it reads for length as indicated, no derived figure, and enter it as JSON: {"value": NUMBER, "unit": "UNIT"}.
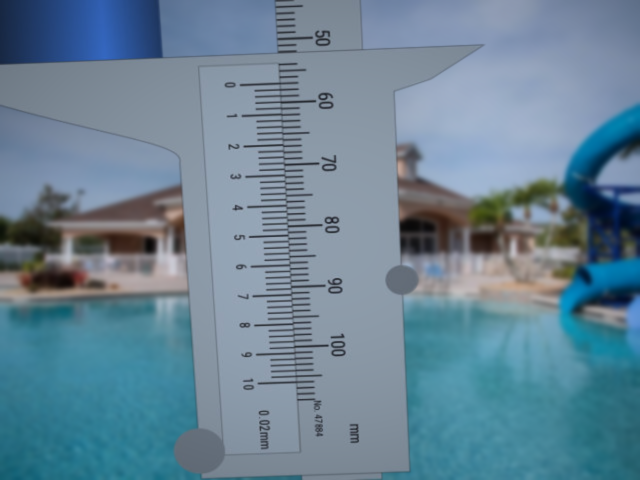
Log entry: {"value": 57.0, "unit": "mm"}
